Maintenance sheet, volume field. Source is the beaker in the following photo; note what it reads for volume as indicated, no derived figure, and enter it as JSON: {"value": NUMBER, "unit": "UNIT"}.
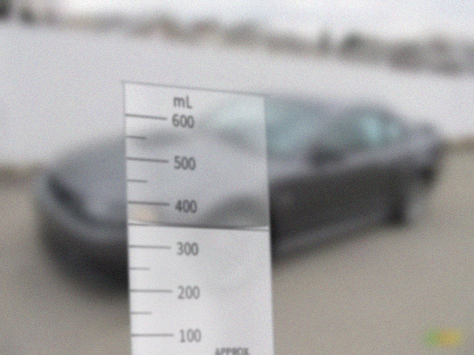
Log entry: {"value": 350, "unit": "mL"}
